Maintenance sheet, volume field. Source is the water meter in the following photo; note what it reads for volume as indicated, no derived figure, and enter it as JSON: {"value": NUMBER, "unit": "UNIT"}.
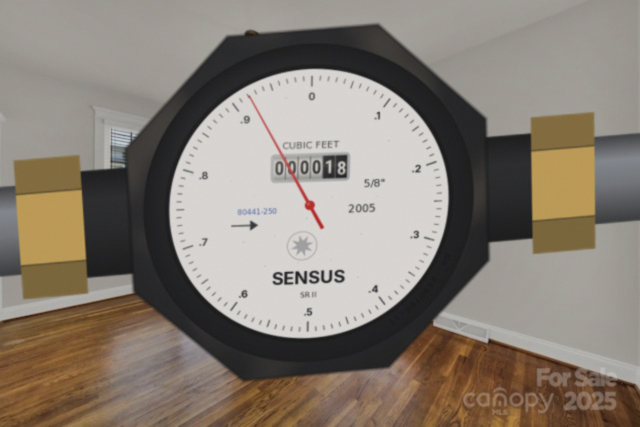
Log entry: {"value": 17.92, "unit": "ft³"}
